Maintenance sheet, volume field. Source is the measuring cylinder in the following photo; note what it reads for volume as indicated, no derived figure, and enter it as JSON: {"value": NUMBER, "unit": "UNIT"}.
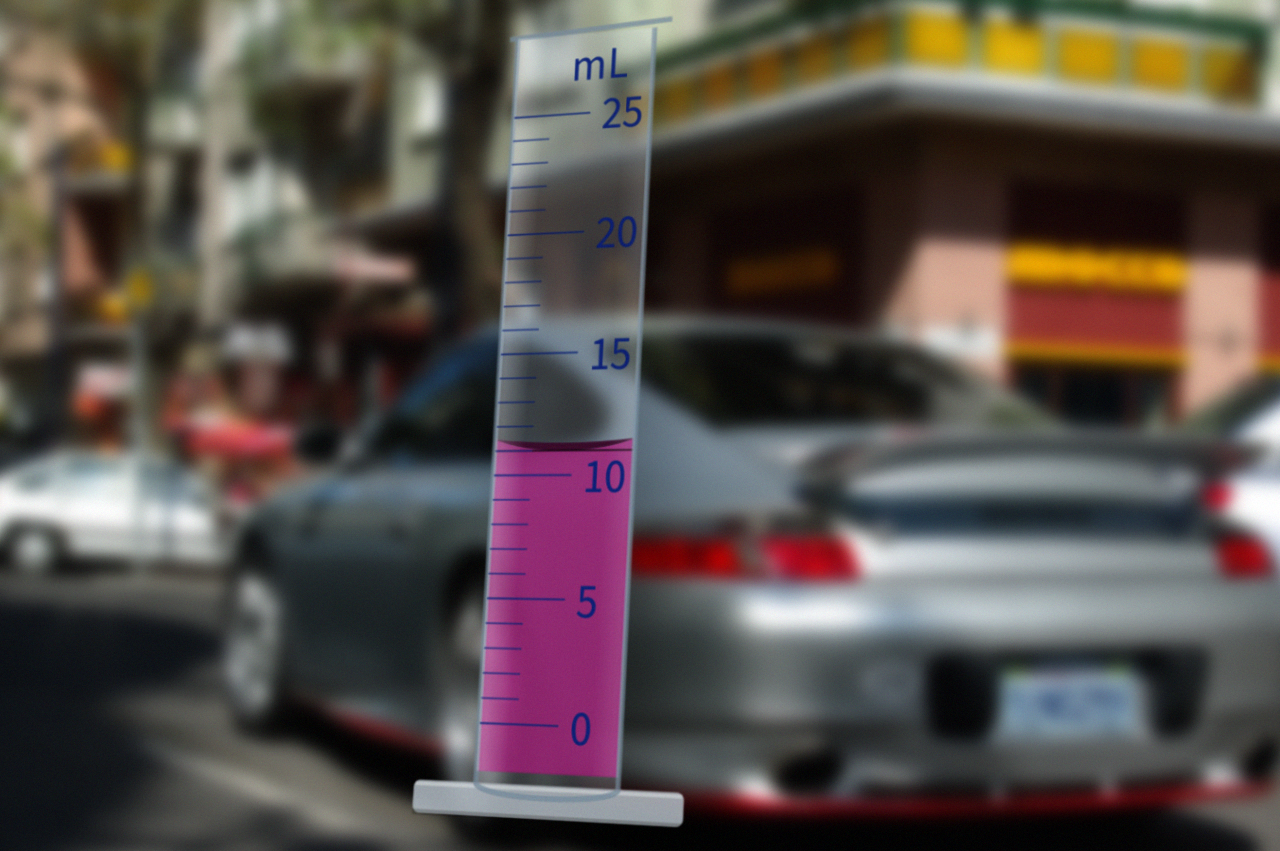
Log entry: {"value": 11, "unit": "mL"}
